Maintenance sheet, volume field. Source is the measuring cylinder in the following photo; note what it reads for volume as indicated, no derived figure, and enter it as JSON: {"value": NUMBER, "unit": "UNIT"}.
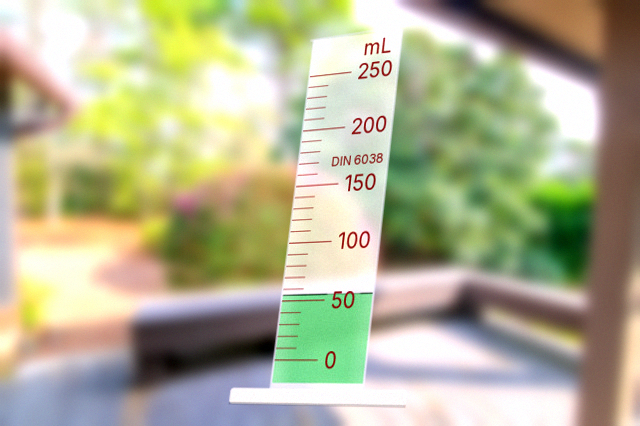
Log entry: {"value": 55, "unit": "mL"}
